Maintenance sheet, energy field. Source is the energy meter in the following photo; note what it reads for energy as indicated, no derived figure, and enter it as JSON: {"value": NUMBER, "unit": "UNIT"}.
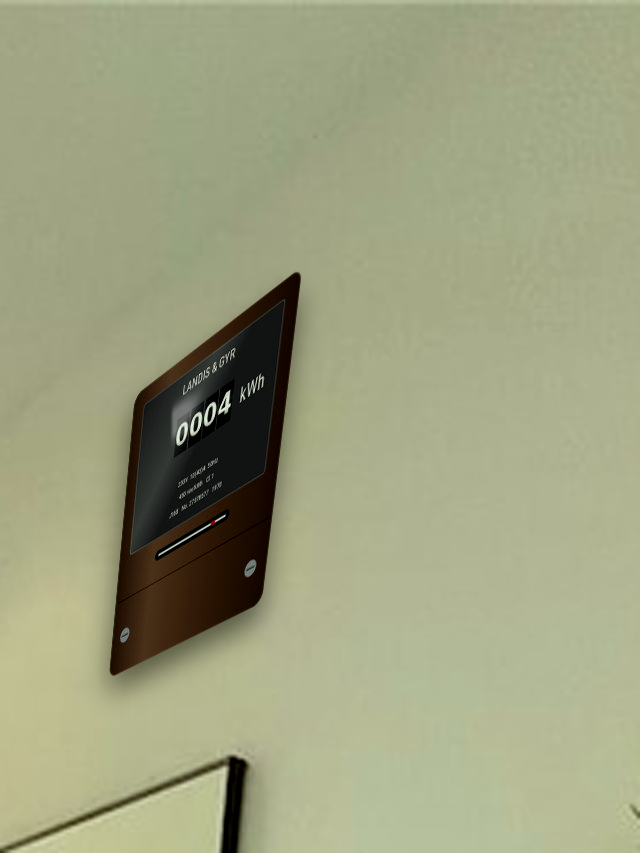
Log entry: {"value": 4, "unit": "kWh"}
